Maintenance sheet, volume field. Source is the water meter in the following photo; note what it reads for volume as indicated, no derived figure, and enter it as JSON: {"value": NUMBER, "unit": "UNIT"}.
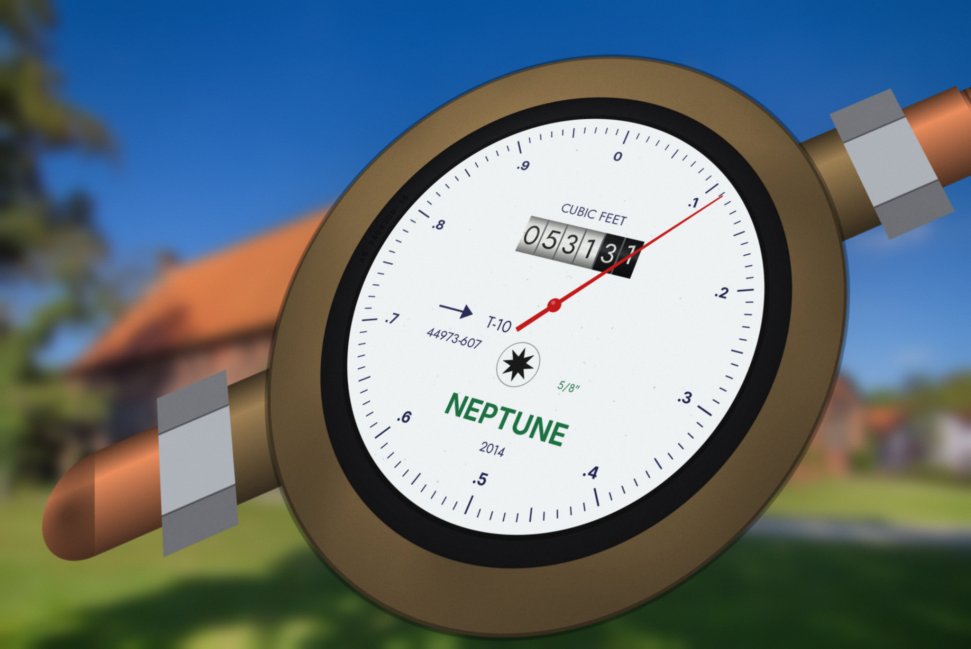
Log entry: {"value": 53131.11, "unit": "ft³"}
